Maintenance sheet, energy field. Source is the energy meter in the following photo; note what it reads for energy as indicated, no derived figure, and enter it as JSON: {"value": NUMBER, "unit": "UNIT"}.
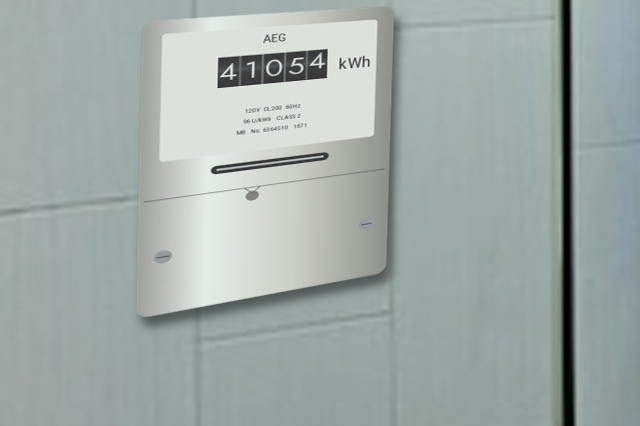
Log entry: {"value": 41054, "unit": "kWh"}
